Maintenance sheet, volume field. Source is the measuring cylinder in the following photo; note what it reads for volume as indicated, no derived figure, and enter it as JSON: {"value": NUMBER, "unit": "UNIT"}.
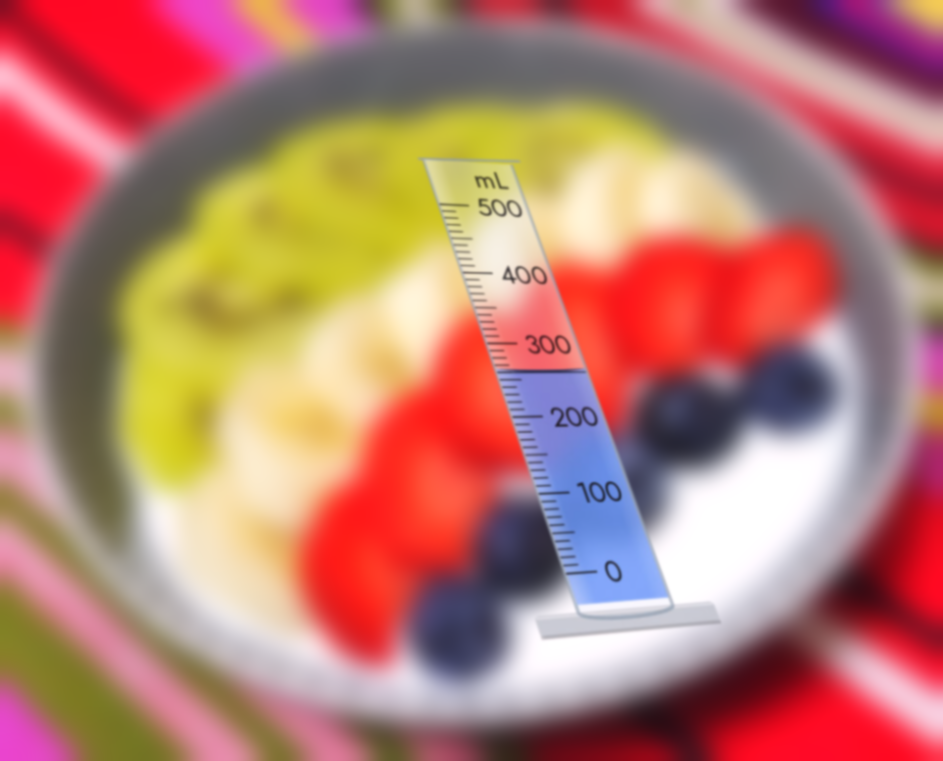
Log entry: {"value": 260, "unit": "mL"}
